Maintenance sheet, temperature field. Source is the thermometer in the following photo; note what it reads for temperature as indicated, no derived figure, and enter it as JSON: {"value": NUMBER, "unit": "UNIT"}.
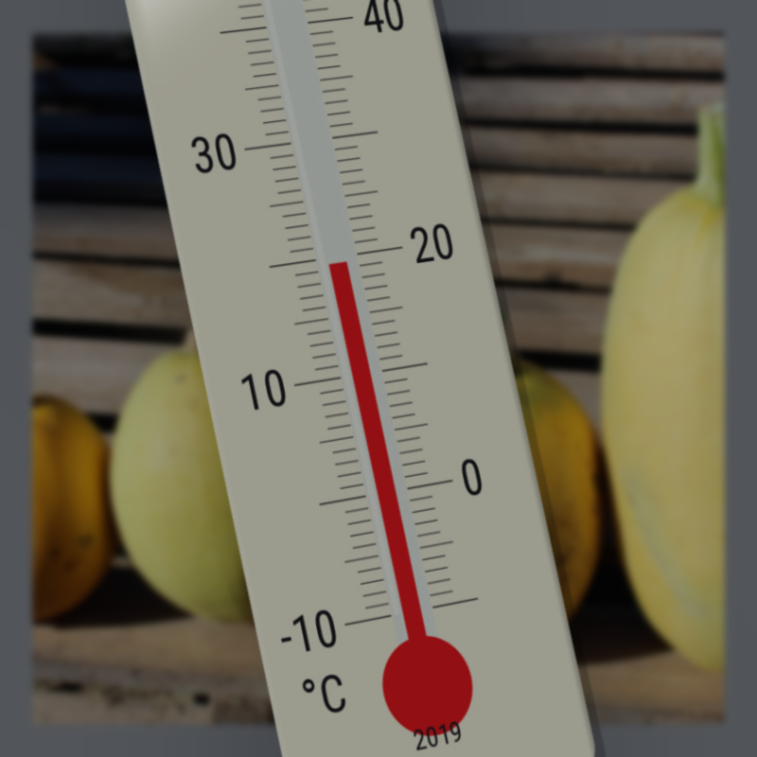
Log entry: {"value": 19.5, "unit": "°C"}
